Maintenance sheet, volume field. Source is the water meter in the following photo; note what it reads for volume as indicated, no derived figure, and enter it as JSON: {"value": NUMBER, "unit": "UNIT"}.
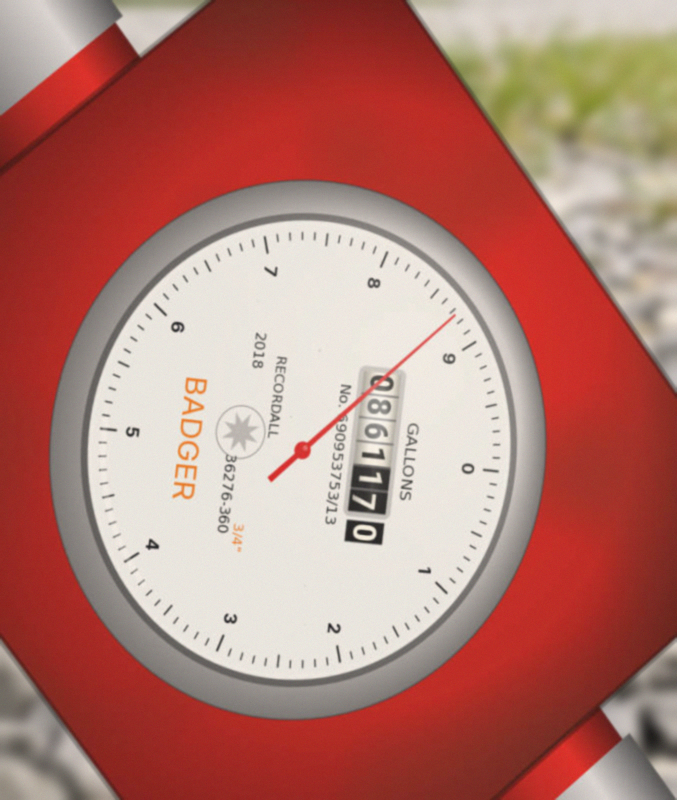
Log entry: {"value": 861168.7, "unit": "gal"}
